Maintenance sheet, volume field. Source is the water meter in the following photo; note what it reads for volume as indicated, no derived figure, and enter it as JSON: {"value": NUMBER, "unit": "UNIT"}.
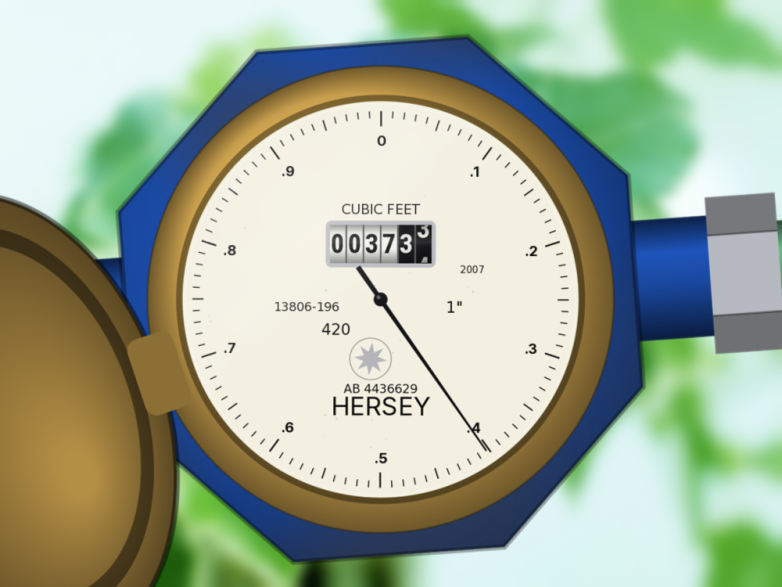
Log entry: {"value": 3733.40, "unit": "ft³"}
